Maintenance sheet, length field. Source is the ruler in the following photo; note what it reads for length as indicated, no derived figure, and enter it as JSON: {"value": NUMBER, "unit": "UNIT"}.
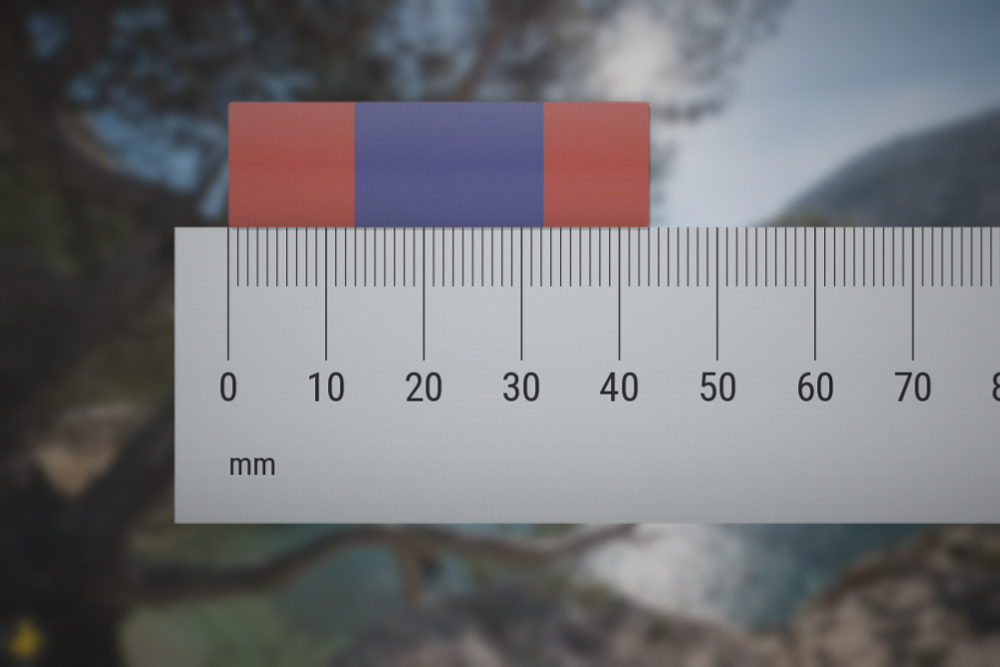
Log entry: {"value": 43, "unit": "mm"}
